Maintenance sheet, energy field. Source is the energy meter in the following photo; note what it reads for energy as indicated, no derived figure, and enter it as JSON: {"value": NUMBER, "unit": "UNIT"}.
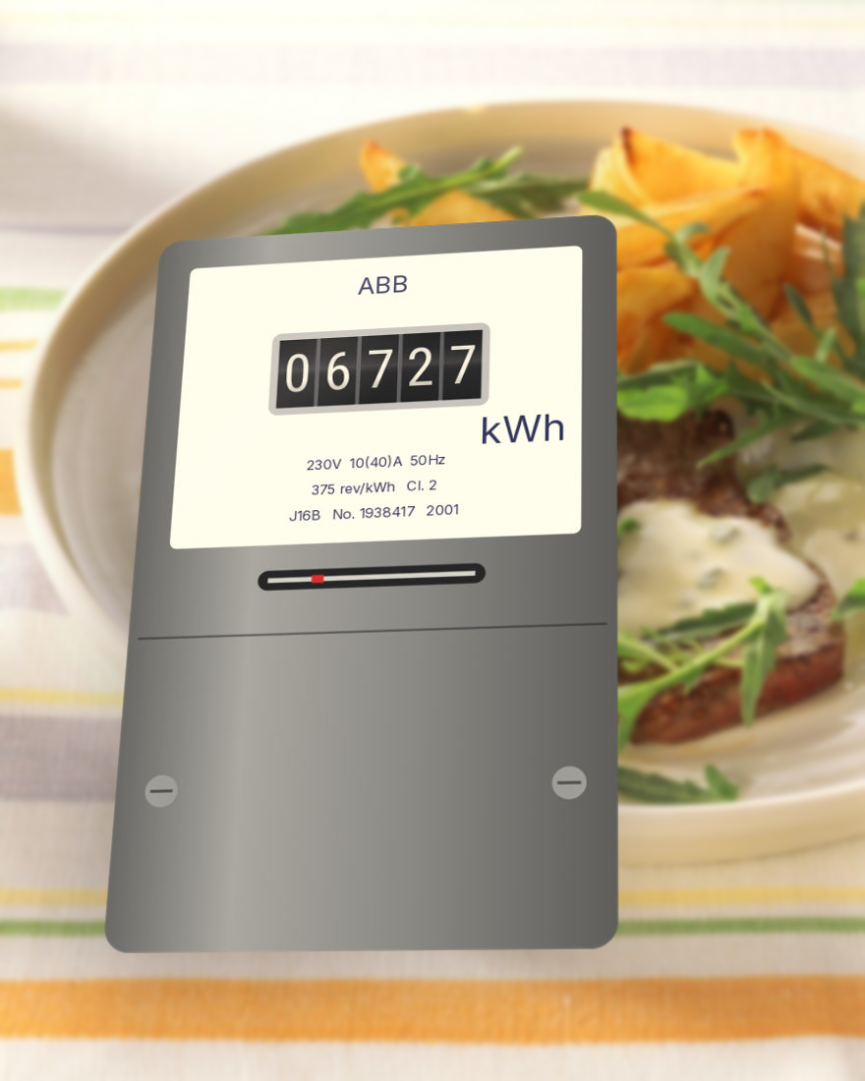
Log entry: {"value": 6727, "unit": "kWh"}
